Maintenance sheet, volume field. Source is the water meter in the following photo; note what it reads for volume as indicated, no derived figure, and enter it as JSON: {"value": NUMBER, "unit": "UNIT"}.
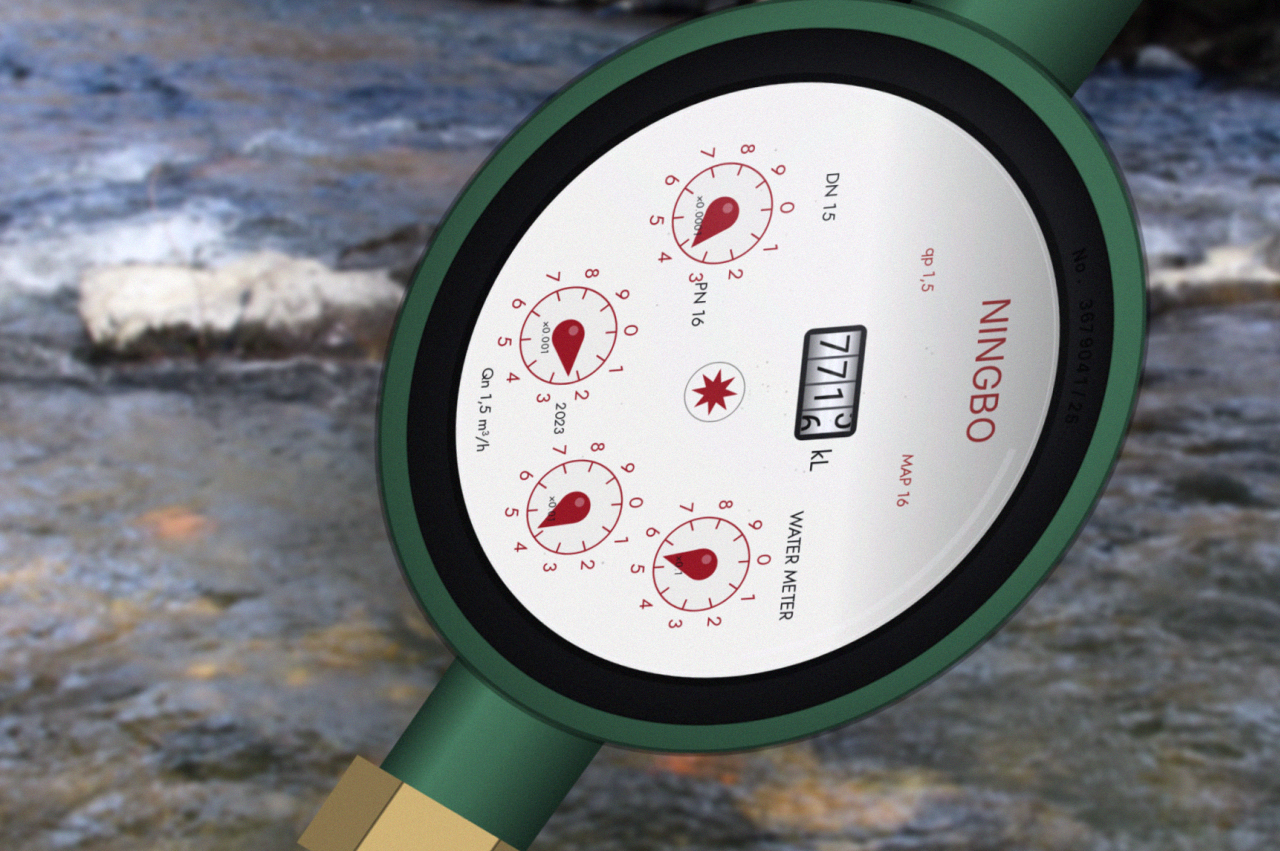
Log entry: {"value": 7715.5423, "unit": "kL"}
